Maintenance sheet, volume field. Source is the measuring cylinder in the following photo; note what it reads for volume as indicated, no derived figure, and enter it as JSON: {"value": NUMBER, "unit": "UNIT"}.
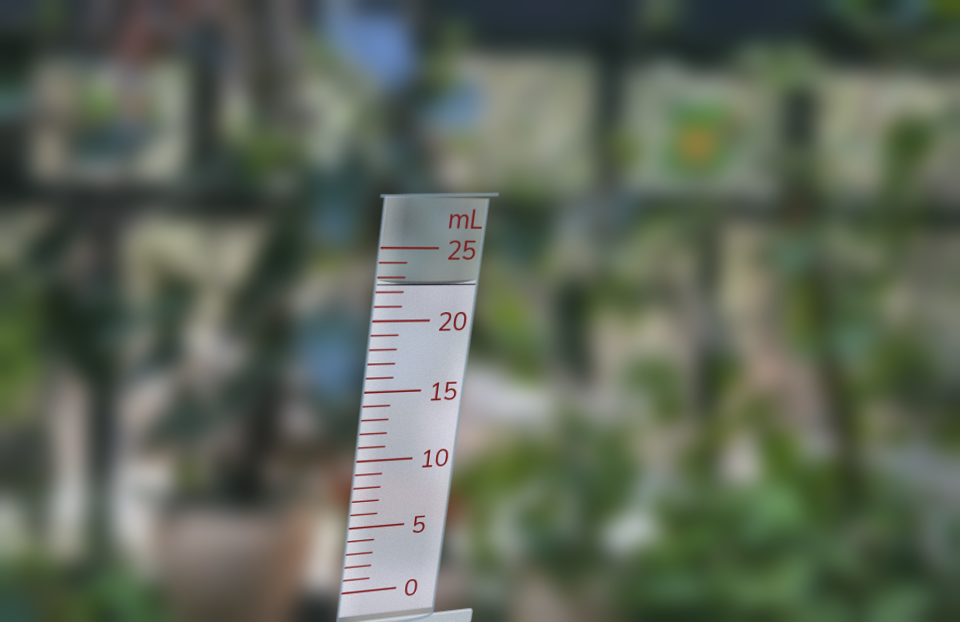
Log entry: {"value": 22.5, "unit": "mL"}
